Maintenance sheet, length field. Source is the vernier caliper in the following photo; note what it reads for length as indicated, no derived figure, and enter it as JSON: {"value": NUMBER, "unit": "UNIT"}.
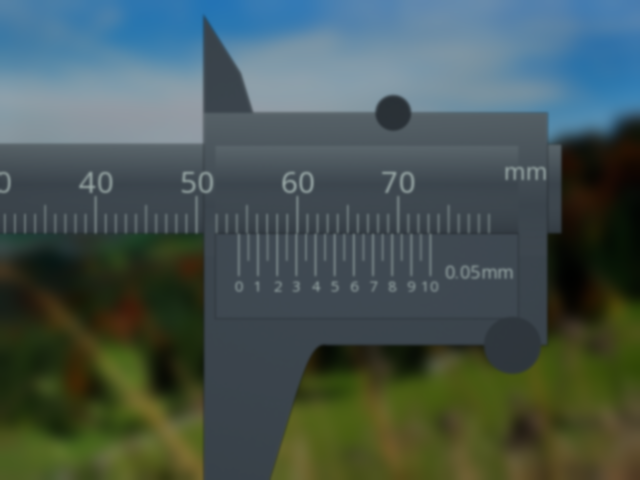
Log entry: {"value": 54.2, "unit": "mm"}
